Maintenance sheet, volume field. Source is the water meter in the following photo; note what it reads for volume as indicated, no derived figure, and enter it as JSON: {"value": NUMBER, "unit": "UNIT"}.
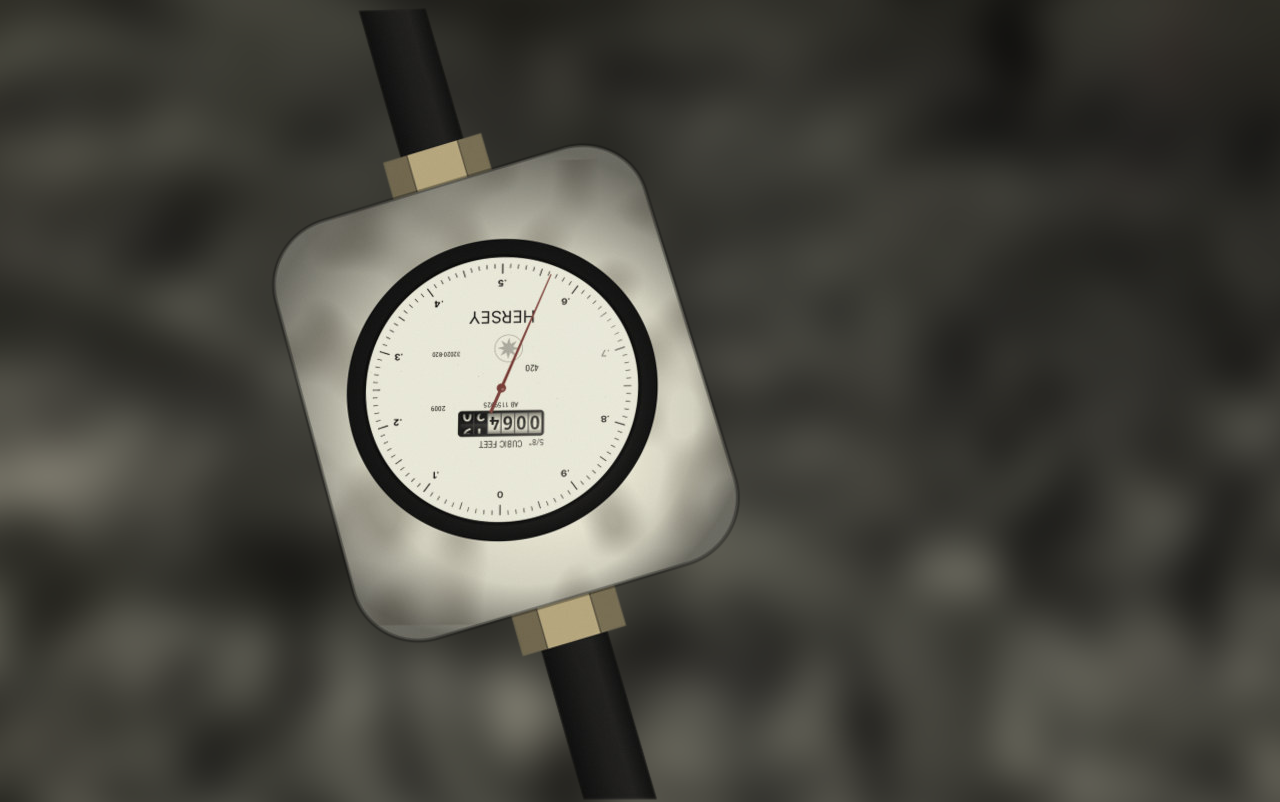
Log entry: {"value": 6419.56, "unit": "ft³"}
